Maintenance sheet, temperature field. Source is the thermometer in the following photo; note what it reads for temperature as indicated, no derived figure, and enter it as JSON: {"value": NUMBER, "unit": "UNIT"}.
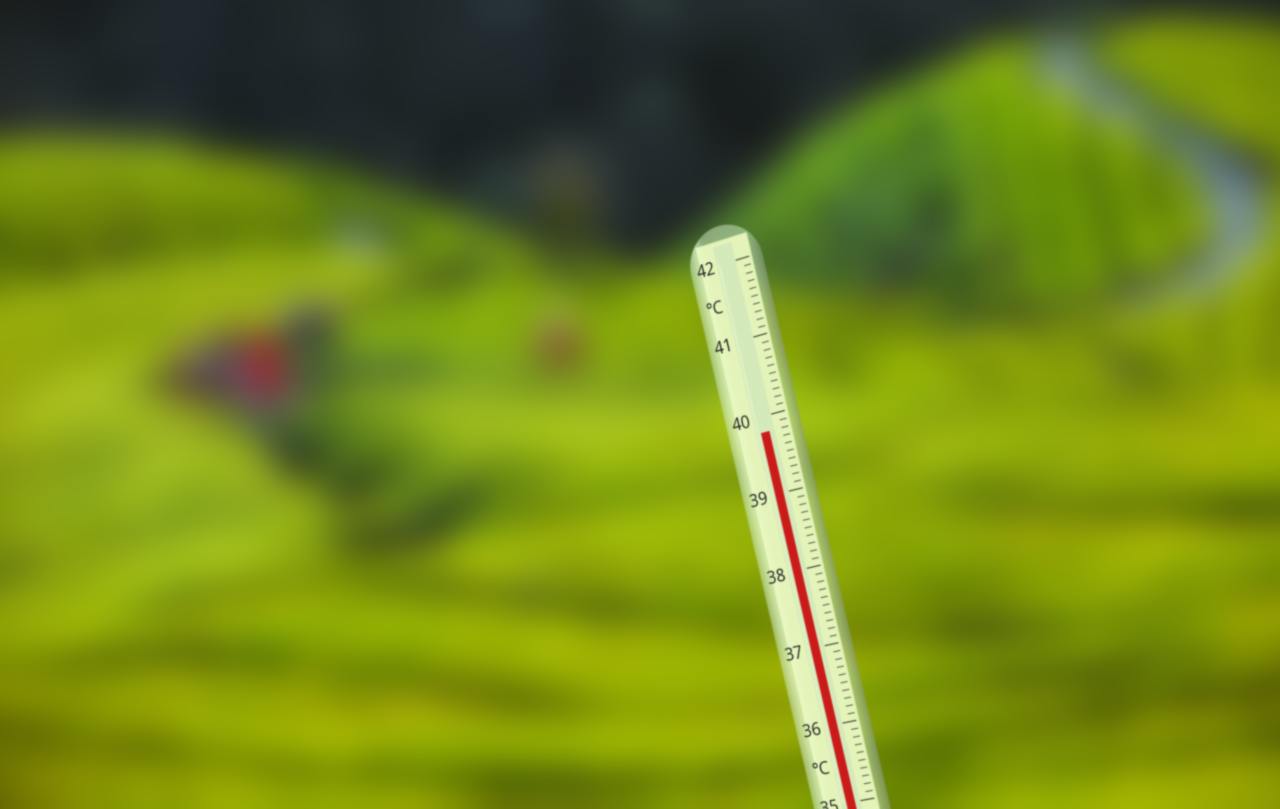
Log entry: {"value": 39.8, "unit": "°C"}
